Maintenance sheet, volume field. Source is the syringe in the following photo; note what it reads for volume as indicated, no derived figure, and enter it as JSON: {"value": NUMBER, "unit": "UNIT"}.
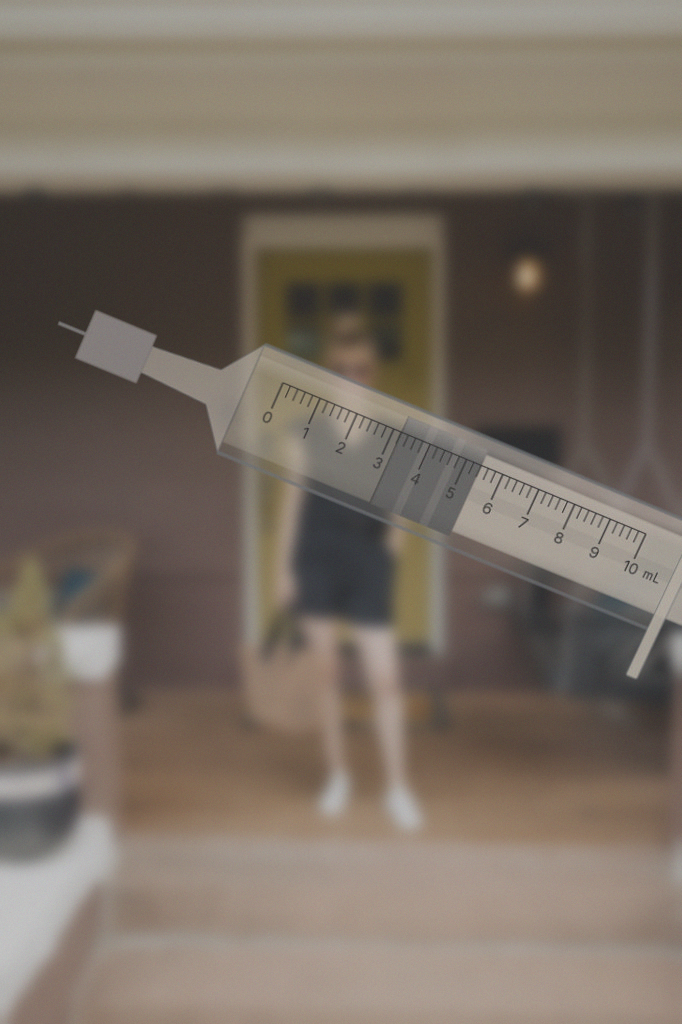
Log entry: {"value": 3.2, "unit": "mL"}
